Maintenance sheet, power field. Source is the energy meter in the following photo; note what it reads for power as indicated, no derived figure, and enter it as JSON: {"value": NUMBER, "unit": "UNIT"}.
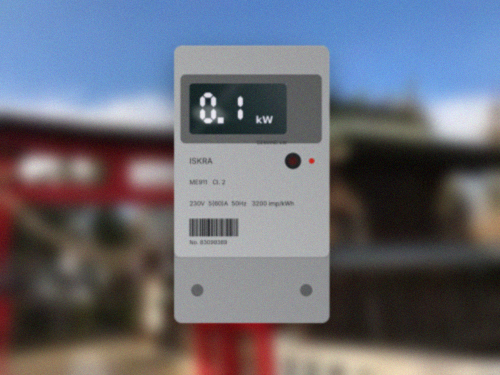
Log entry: {"value": 0.1, "unit": "kW"}
